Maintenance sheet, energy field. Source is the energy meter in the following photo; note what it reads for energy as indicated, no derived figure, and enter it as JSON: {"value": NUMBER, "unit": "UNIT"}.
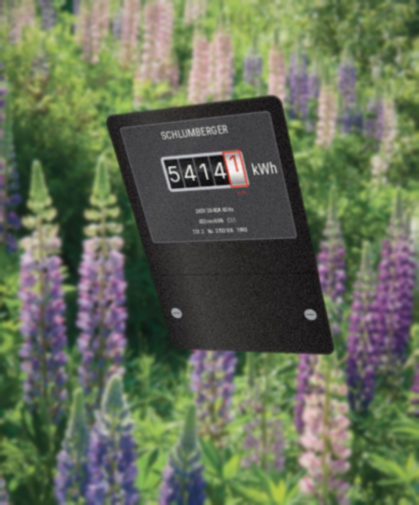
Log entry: {"value": 5414.1, "unit": "kWh"}
